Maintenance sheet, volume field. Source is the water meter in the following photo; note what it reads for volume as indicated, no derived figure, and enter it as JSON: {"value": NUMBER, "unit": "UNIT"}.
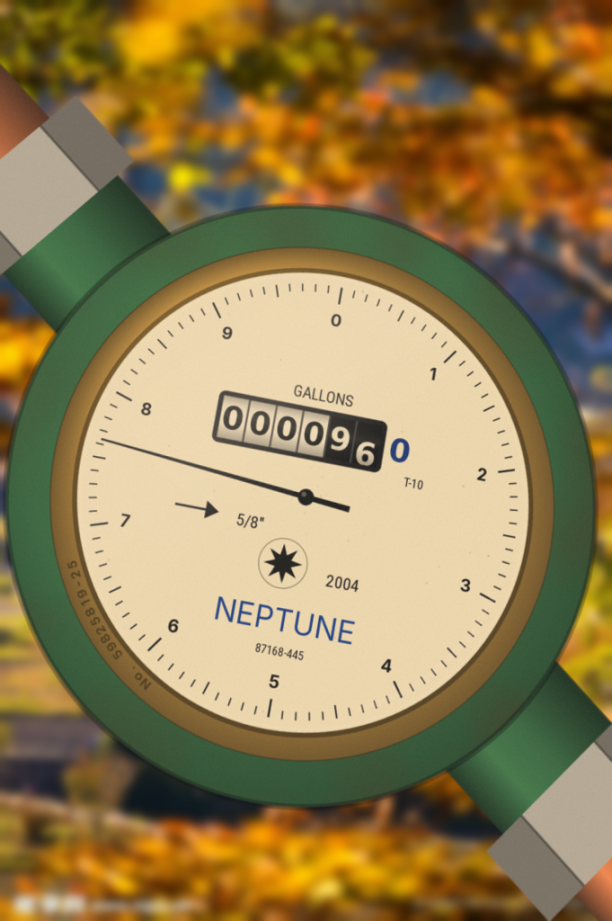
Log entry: {"value": 957.6, "unit": "gal"}
